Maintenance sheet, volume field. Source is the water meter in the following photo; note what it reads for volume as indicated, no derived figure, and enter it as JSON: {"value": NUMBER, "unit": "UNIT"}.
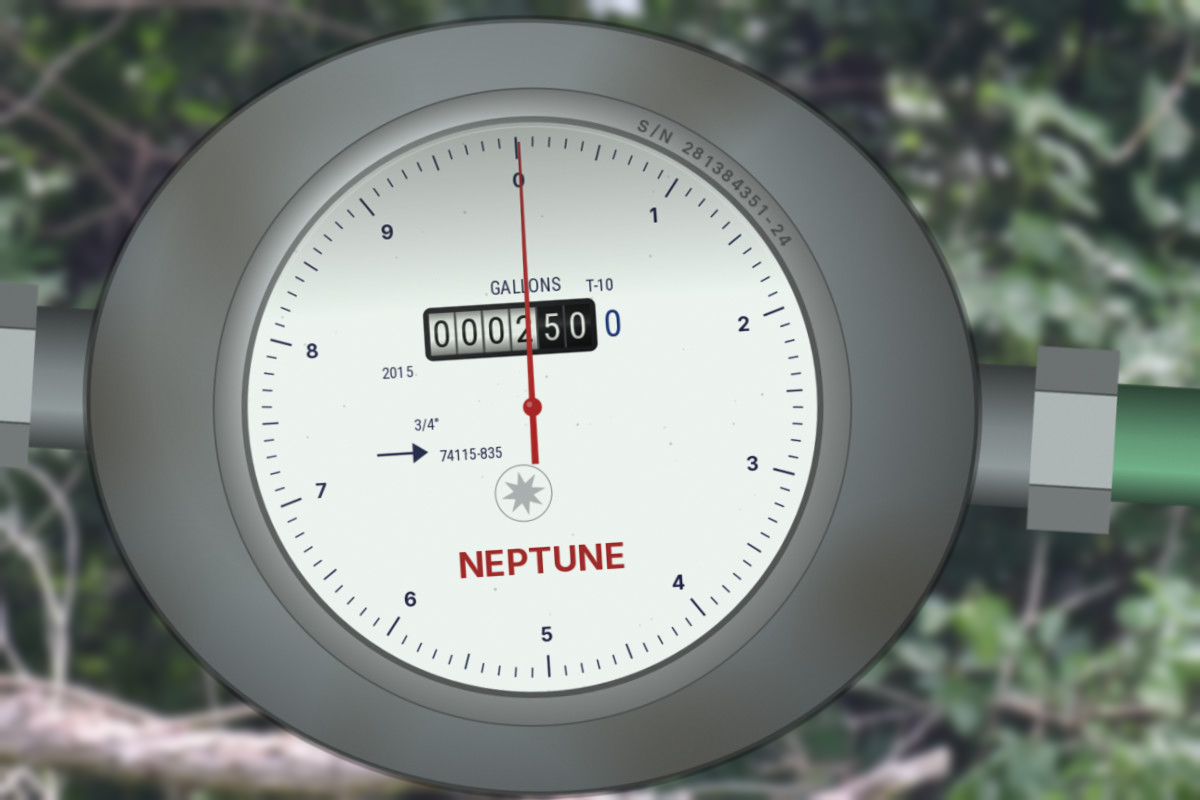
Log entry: {"value": 2500.0, "unit": "gal"}
